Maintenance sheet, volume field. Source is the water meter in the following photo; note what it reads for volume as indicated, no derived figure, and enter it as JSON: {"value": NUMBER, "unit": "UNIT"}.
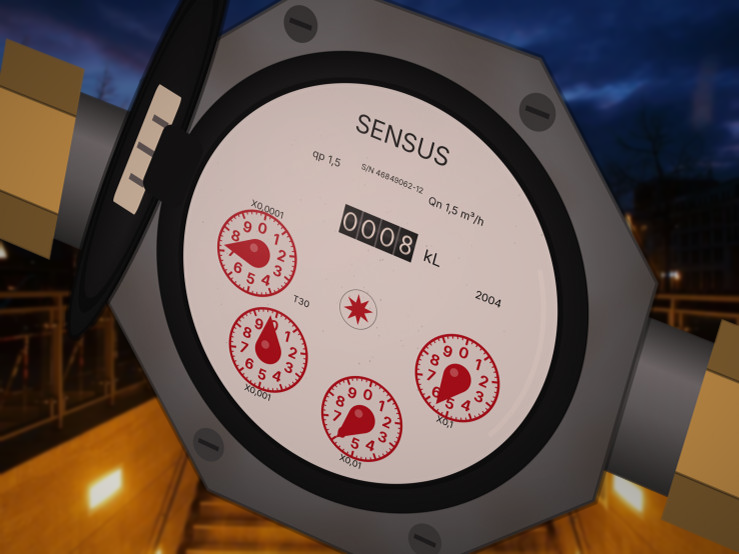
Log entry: {"value": 8.5597, "unit": "kL"}
